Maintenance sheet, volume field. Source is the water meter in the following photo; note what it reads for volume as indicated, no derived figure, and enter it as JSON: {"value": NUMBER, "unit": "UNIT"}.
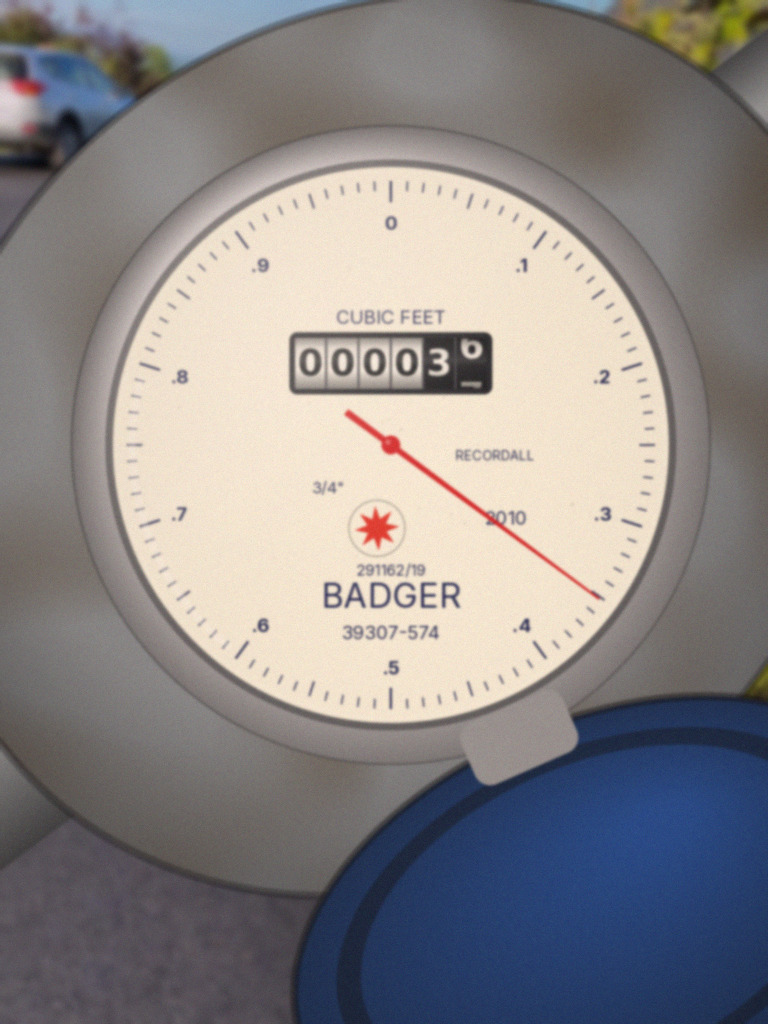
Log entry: {"value": 36.35, "unit": "ft³"}
